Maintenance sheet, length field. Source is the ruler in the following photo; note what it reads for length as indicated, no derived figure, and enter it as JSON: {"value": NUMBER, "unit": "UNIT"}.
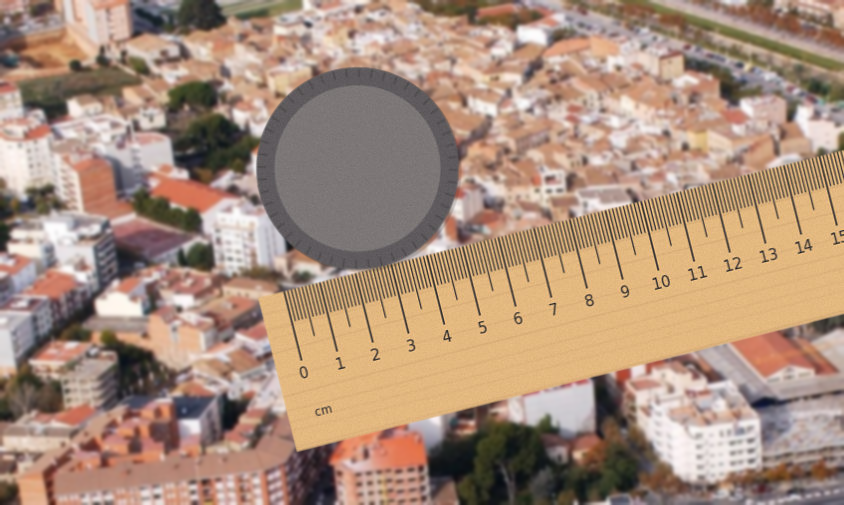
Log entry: {"value": 5.5, "unit": "cm"}
